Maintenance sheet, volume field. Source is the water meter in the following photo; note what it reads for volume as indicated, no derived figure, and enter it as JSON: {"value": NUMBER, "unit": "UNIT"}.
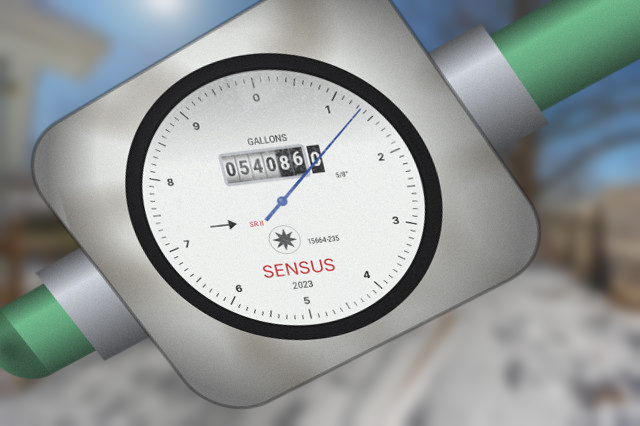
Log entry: {"value": 540861.3, "unit": "gal"}
